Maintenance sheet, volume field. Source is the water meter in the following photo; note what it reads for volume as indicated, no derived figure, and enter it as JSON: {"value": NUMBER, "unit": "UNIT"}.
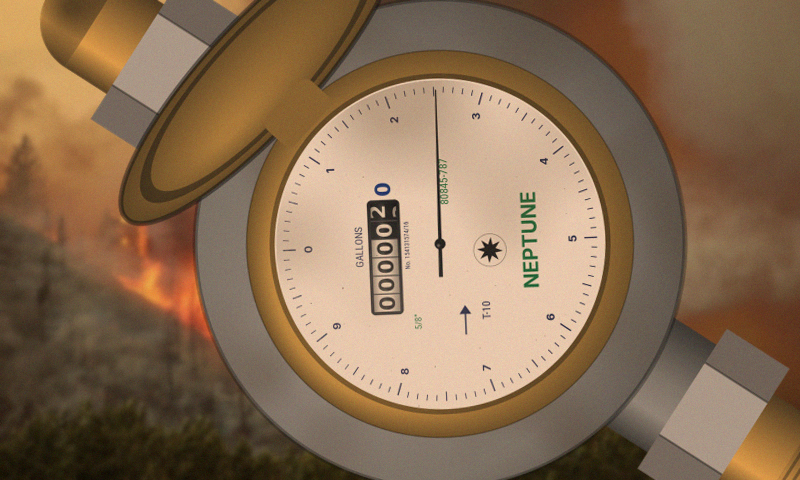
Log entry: {"value": 22.5, "unit": "gal"}
